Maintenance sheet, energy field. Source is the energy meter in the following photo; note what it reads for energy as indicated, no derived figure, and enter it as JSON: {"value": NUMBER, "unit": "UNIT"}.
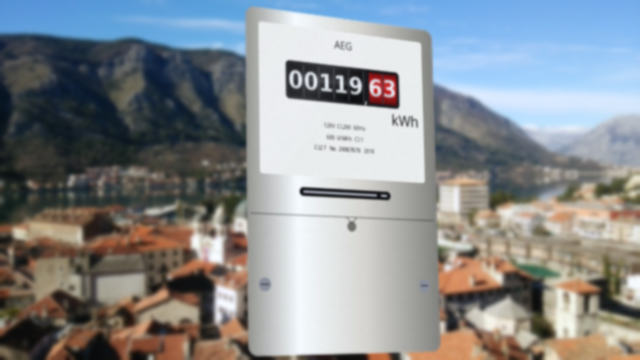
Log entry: {"value": 119.63, "unit": "kWh"}
